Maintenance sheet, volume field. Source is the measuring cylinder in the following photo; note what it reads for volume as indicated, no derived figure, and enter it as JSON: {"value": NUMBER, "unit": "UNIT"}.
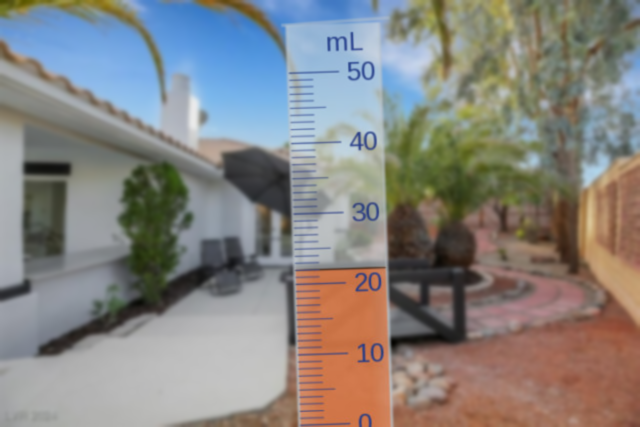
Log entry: {"value": 22, "unit": "mL"}
